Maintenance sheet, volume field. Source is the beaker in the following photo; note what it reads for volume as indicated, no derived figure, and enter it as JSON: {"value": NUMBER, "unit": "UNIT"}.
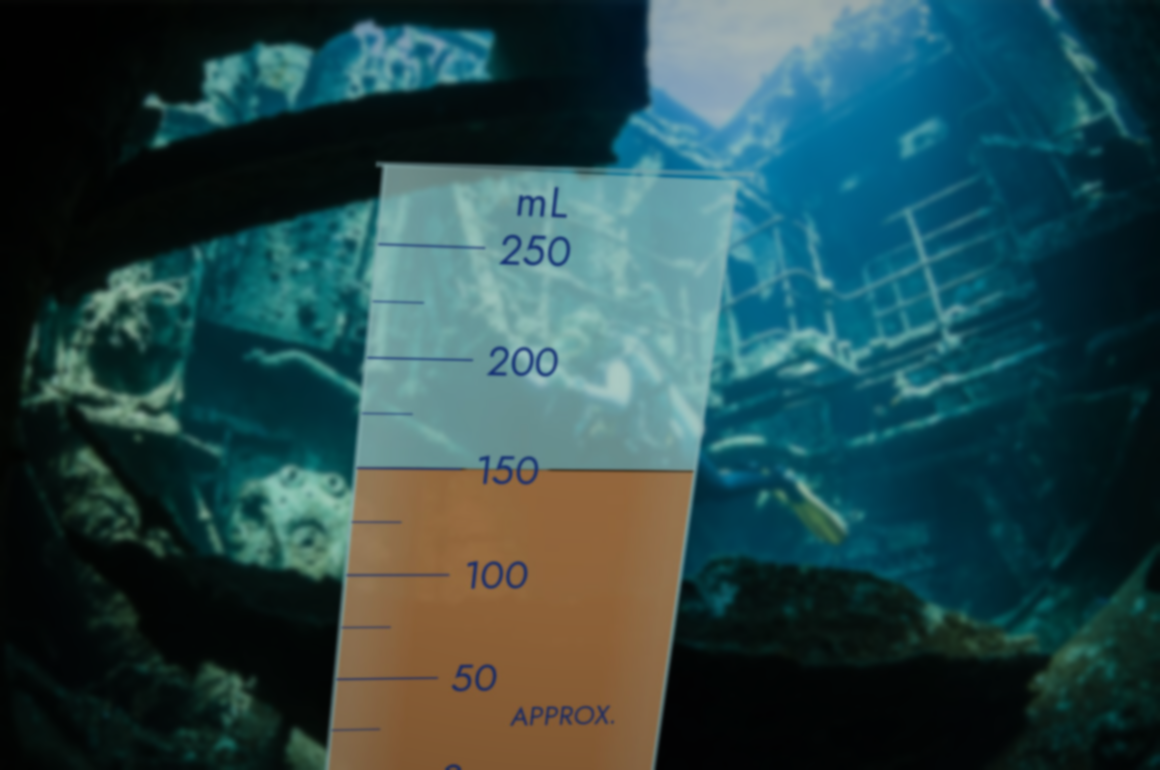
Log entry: {"value": 150, "unit": "mL"}
